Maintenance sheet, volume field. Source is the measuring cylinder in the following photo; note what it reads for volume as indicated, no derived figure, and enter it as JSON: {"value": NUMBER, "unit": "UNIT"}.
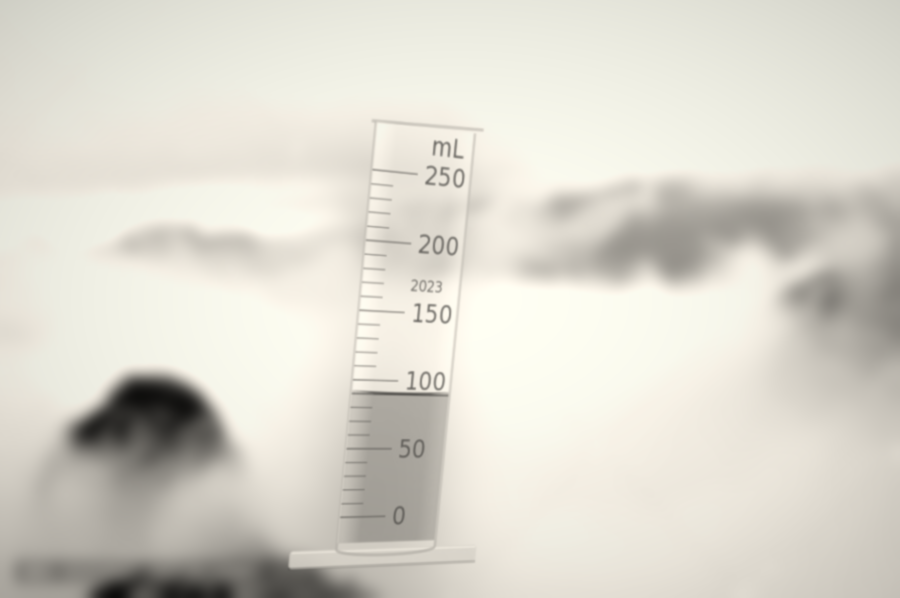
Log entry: {"value": 90, "unit": "mL"}
